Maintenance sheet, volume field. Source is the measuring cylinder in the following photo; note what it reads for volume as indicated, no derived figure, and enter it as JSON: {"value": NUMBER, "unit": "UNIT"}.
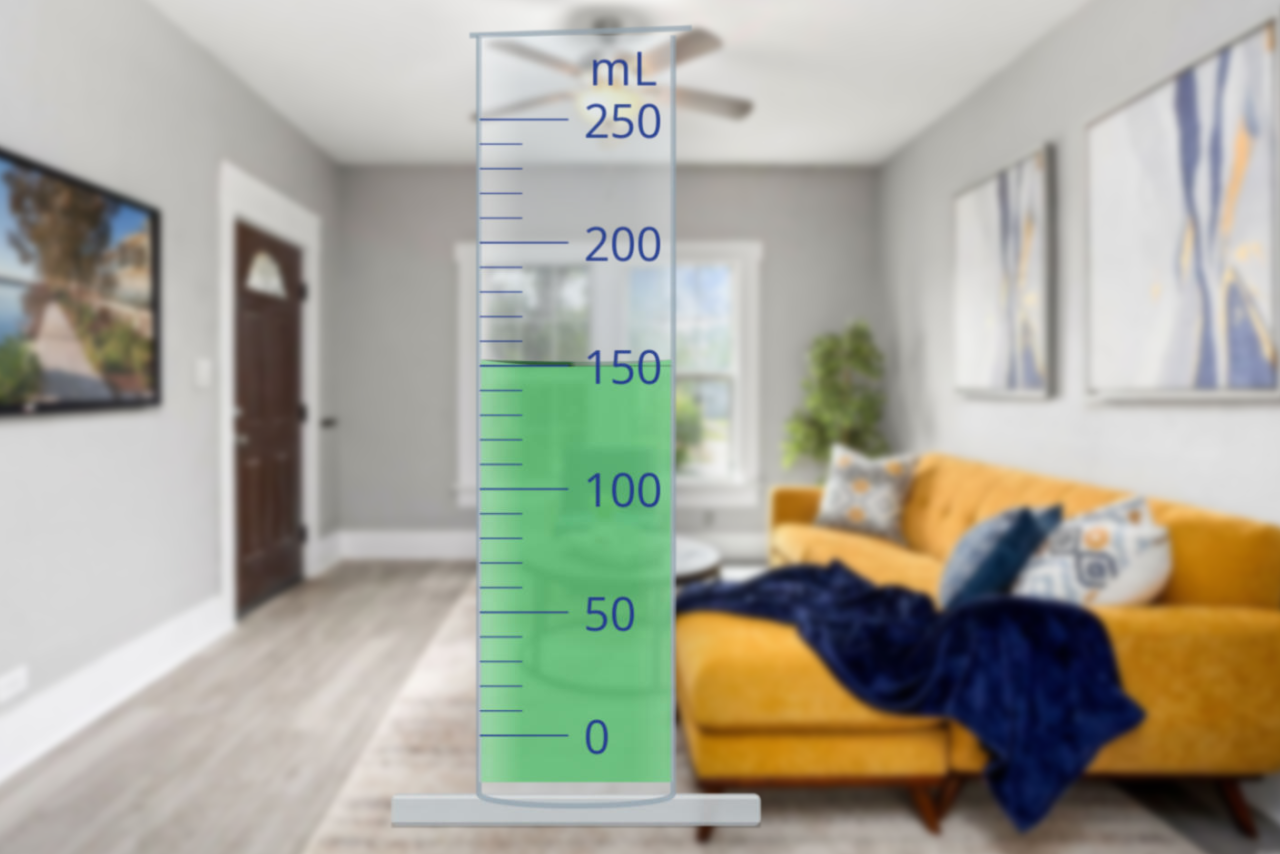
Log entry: {"value": 150, "unit": "mL"}
